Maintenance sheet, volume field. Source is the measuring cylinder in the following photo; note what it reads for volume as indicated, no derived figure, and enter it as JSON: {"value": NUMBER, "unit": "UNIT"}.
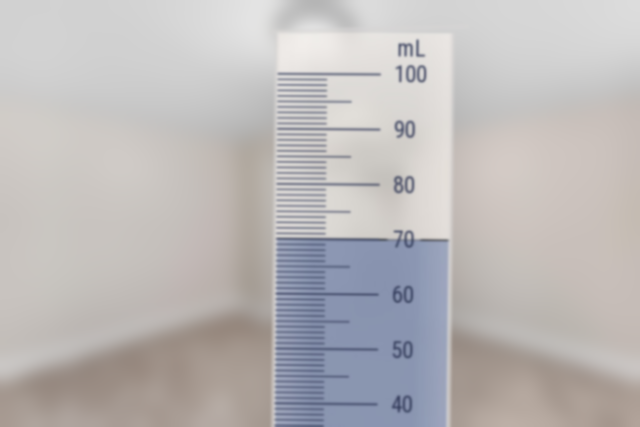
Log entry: {"value": 70, "unit": "mL"}
